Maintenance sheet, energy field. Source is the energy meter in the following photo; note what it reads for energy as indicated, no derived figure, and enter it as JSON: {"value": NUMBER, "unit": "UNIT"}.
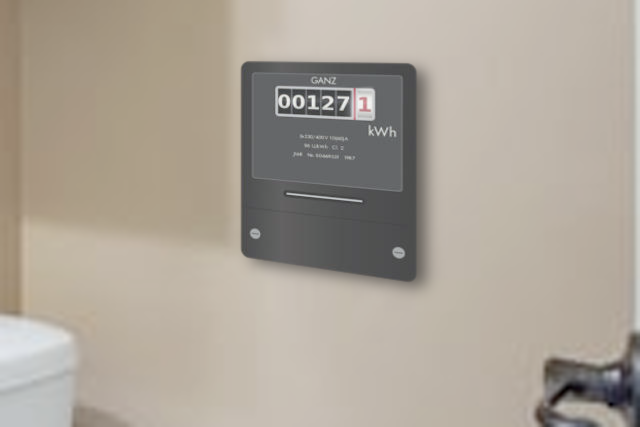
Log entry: {"value": 127.1, "unit": "kWh"}
